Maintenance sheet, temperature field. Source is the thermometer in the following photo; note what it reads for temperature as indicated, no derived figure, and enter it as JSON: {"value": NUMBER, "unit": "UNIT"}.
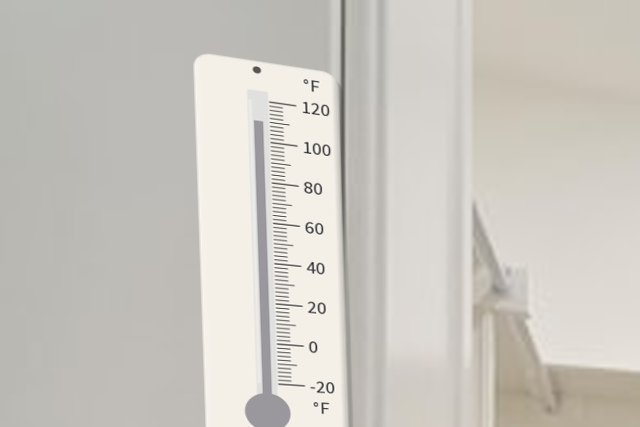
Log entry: {"value": 110, "unit": "°F"}
